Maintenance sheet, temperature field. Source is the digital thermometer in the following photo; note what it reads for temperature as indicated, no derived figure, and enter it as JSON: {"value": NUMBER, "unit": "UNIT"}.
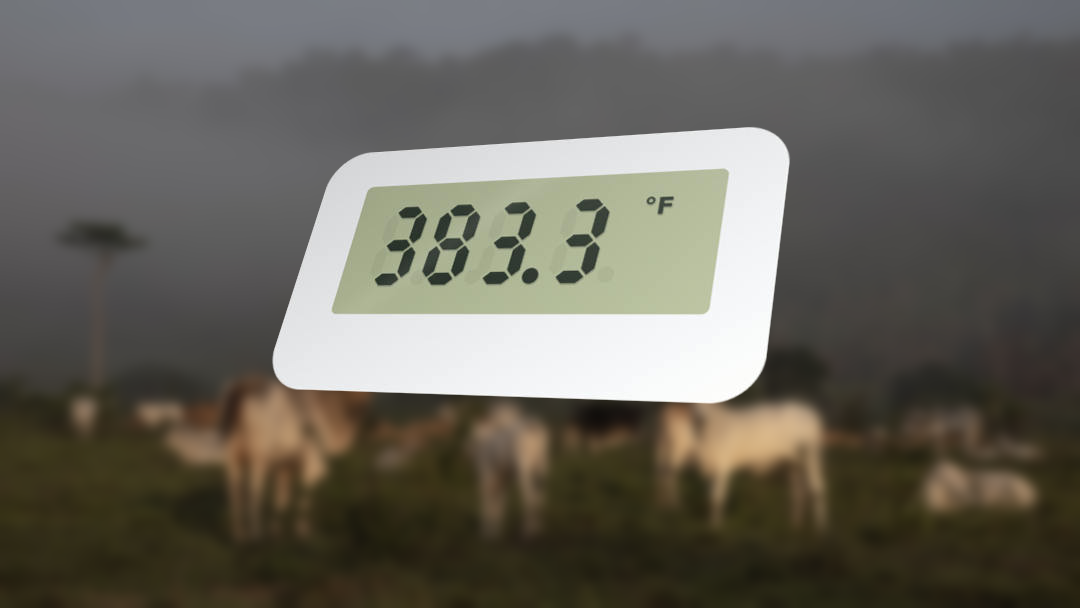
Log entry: {"value": 383.3, "unit": "°F"}
